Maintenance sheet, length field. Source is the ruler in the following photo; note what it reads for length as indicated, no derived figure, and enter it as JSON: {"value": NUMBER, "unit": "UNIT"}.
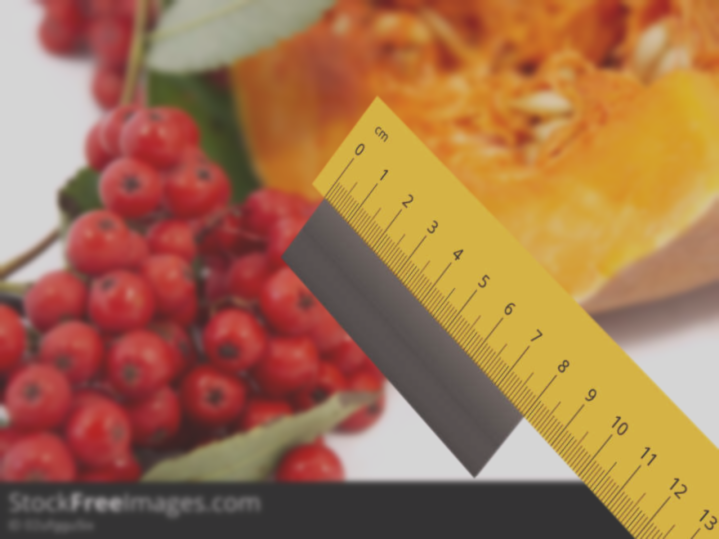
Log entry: {"value": 8, "unit": "cm"}
